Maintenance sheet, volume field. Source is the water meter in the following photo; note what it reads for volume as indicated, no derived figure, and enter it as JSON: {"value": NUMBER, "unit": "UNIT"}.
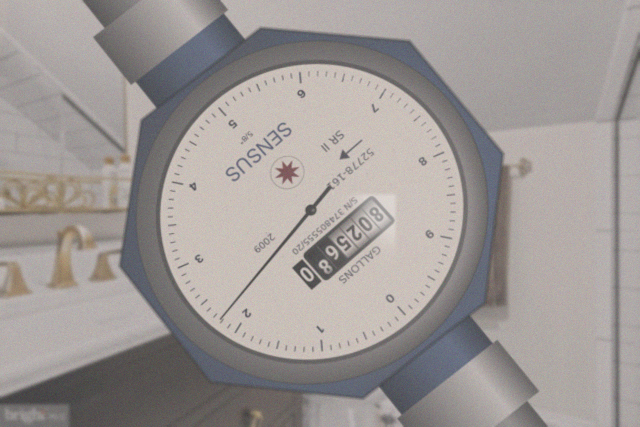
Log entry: {"value": 8025682.2, "unit": "gal"}
